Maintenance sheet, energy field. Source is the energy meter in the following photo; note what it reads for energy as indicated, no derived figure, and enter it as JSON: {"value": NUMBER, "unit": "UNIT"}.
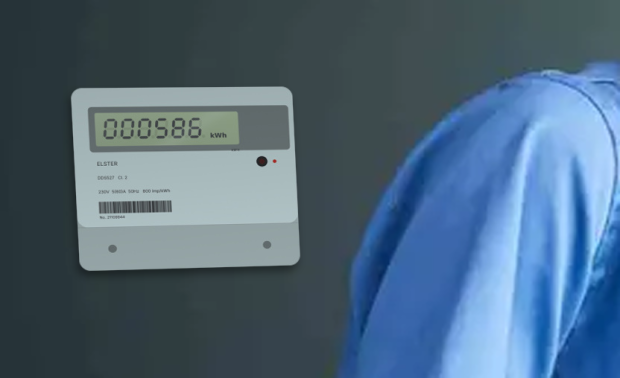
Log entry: {"value": 586, "unit": "kWh"}
